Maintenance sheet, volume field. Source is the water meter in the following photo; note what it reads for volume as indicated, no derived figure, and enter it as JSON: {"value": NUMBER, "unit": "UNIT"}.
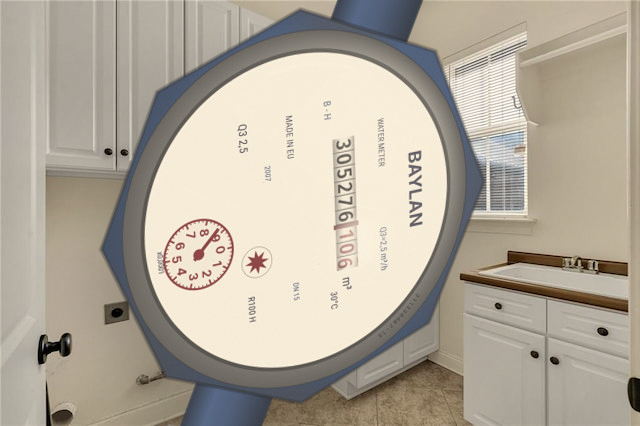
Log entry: {"value": 305276.1058, "unit": "m³"}
